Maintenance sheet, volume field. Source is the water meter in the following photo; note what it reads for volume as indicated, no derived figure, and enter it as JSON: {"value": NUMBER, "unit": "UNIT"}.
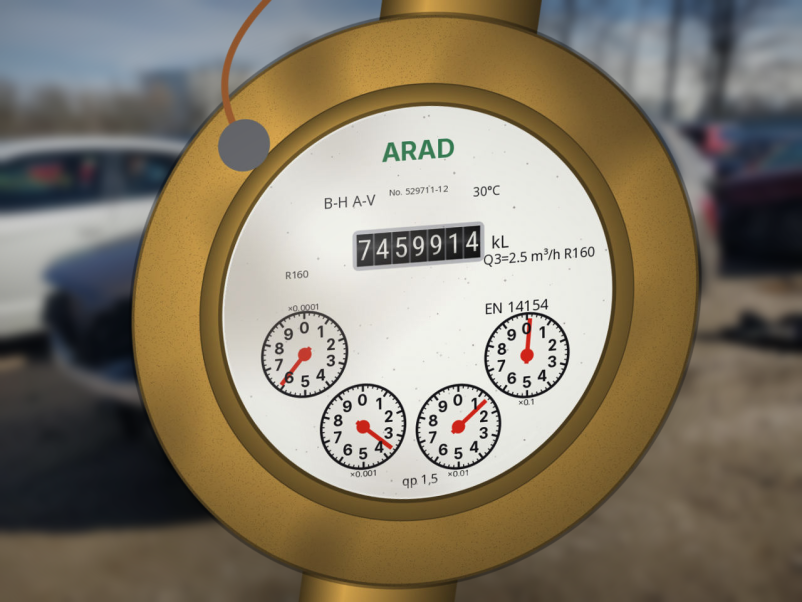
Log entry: {"value": 7459914.0136, "unit": "kL"}
